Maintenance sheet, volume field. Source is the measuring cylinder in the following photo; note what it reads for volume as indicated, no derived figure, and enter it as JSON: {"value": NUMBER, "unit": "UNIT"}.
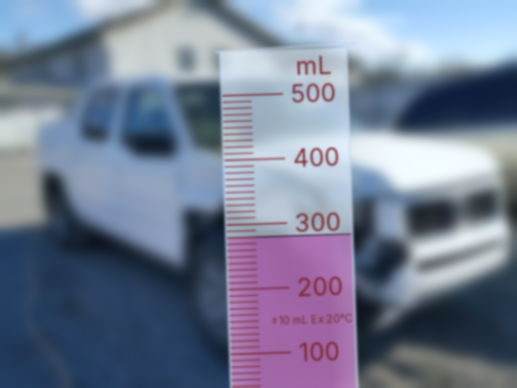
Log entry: {"value": 280, "unit": "mL"}
